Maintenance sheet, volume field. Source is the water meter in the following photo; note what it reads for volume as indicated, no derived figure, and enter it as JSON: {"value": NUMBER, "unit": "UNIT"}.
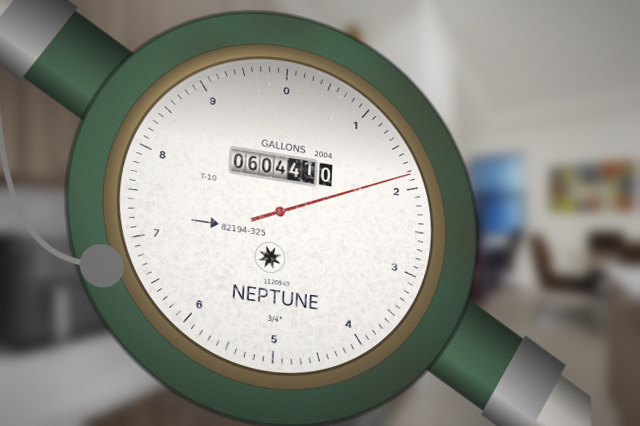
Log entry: {"value": 604411.8, "unit": "gal"}
